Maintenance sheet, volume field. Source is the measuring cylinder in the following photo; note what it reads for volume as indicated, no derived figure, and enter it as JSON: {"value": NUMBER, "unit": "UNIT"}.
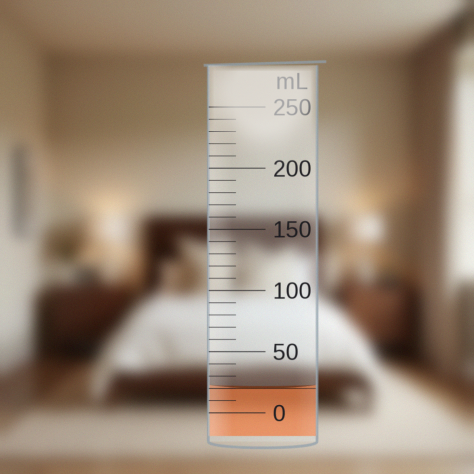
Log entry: {"value": 20, "unit": "mL"}
